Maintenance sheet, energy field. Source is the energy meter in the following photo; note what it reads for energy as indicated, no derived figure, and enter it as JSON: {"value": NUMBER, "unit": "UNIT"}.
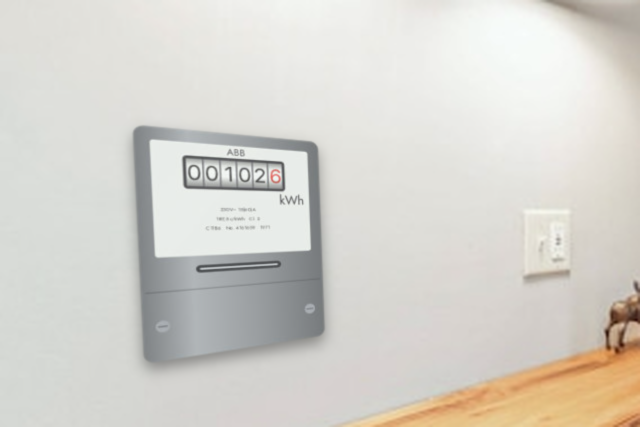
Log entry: {"value": 102.6, "unit": "kWh"}
